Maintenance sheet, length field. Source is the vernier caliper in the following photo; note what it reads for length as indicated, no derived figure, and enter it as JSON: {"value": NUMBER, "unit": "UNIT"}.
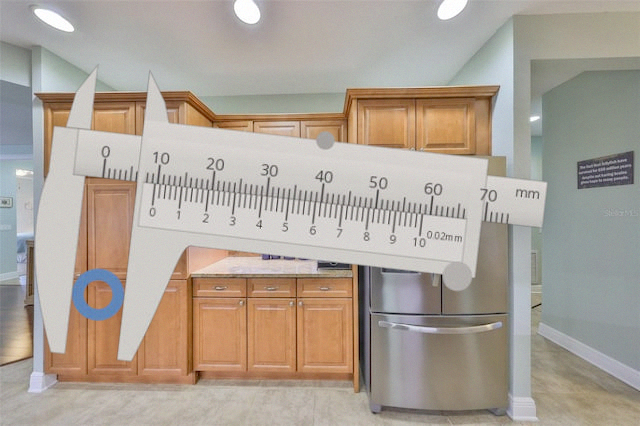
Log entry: {"value": 9.5, "unit": "mm"}
